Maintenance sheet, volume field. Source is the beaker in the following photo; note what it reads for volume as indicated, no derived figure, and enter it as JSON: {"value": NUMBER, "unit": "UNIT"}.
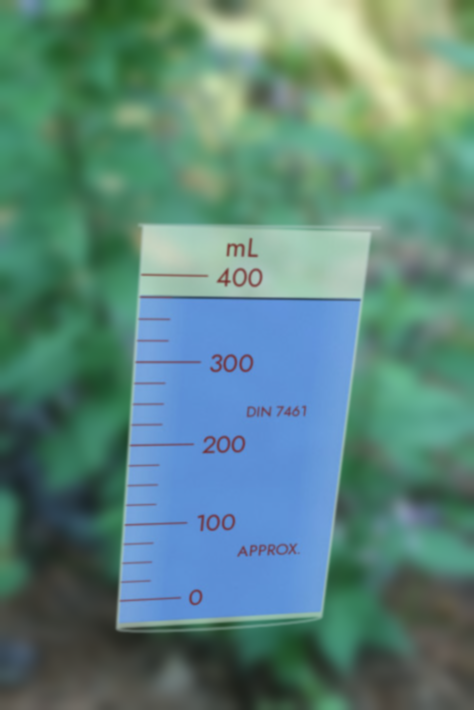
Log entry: {"value": 375, "unit": "mL"}
